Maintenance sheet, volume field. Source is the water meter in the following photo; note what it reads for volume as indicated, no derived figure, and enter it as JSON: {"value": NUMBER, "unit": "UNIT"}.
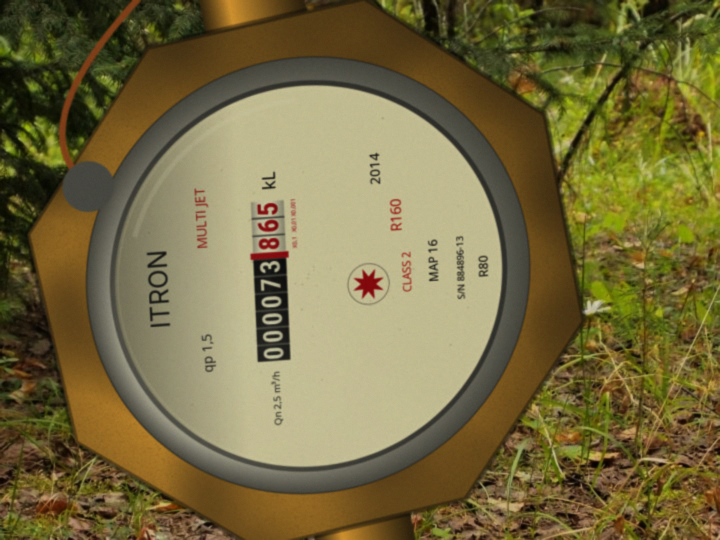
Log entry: {"value": 73.865, "unit": "kL"}
